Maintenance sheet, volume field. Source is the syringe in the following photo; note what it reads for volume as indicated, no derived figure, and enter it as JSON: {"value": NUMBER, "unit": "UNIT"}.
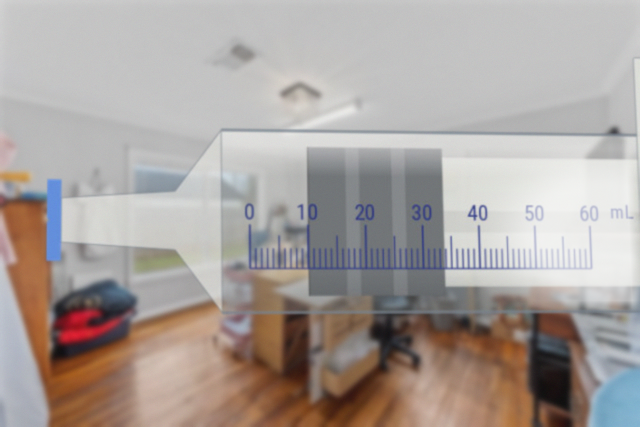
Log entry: {"value": 10, "unit": "mL"}
